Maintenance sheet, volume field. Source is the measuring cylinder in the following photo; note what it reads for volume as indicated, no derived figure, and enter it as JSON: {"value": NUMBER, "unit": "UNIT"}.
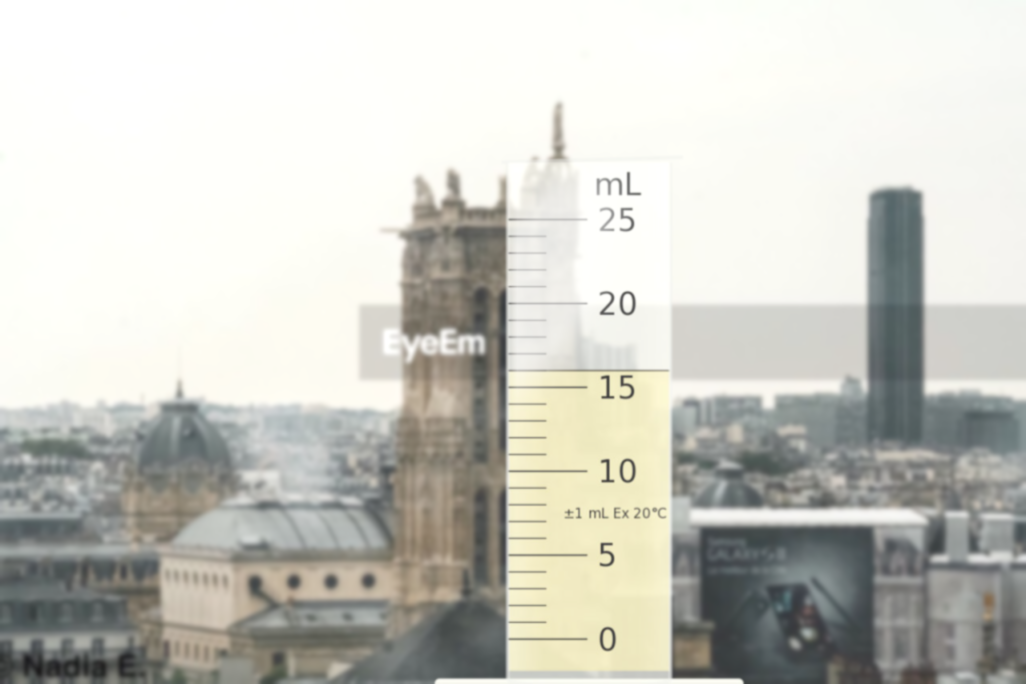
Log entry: {"value": 16, "unit": "mL"}
